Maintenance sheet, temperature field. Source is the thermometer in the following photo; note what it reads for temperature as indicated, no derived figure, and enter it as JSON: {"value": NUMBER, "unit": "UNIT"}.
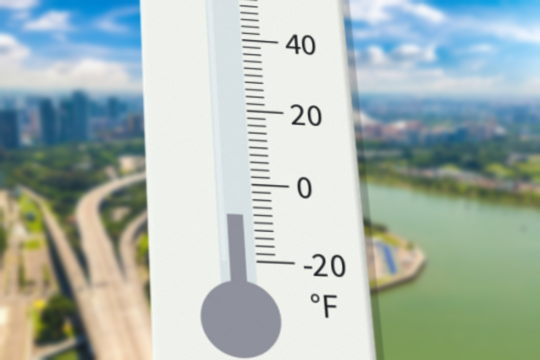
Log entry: {"value": -8, "unit": "°F"}
